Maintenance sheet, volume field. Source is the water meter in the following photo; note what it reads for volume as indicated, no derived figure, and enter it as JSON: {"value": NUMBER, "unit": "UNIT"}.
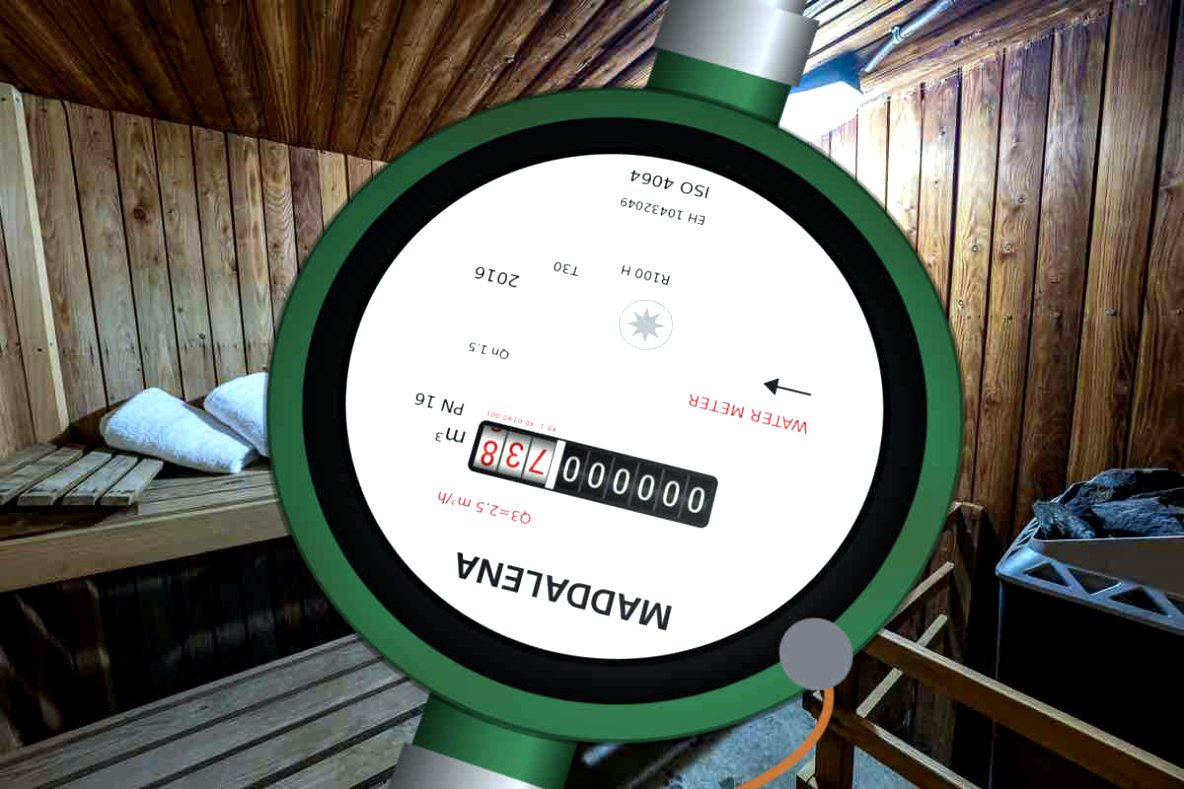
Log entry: {"value": 0.738, "unit": "m³"}
